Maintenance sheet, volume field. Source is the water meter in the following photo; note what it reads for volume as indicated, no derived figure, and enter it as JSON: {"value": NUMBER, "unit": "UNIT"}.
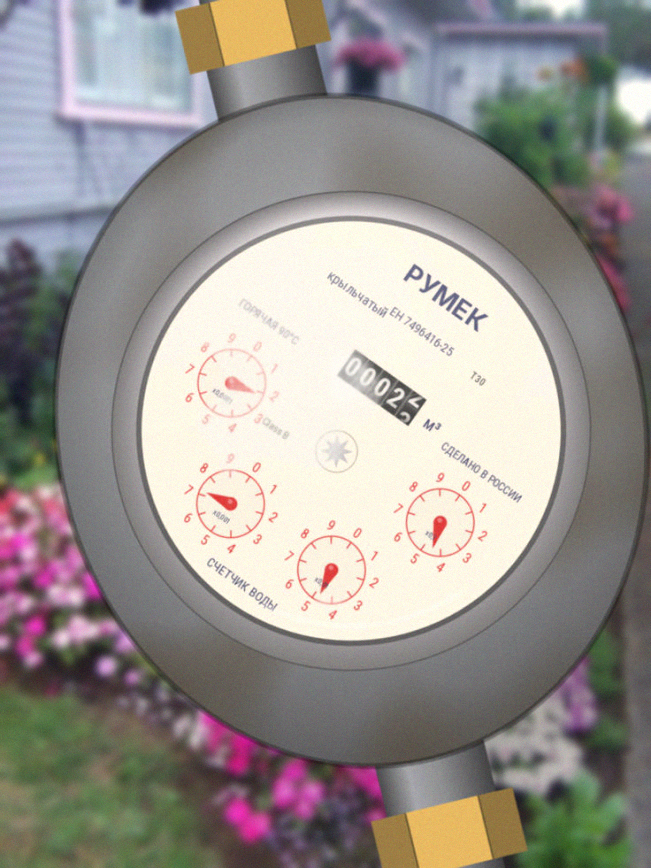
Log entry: {"value": 22.4472, "unit": "m³"}
